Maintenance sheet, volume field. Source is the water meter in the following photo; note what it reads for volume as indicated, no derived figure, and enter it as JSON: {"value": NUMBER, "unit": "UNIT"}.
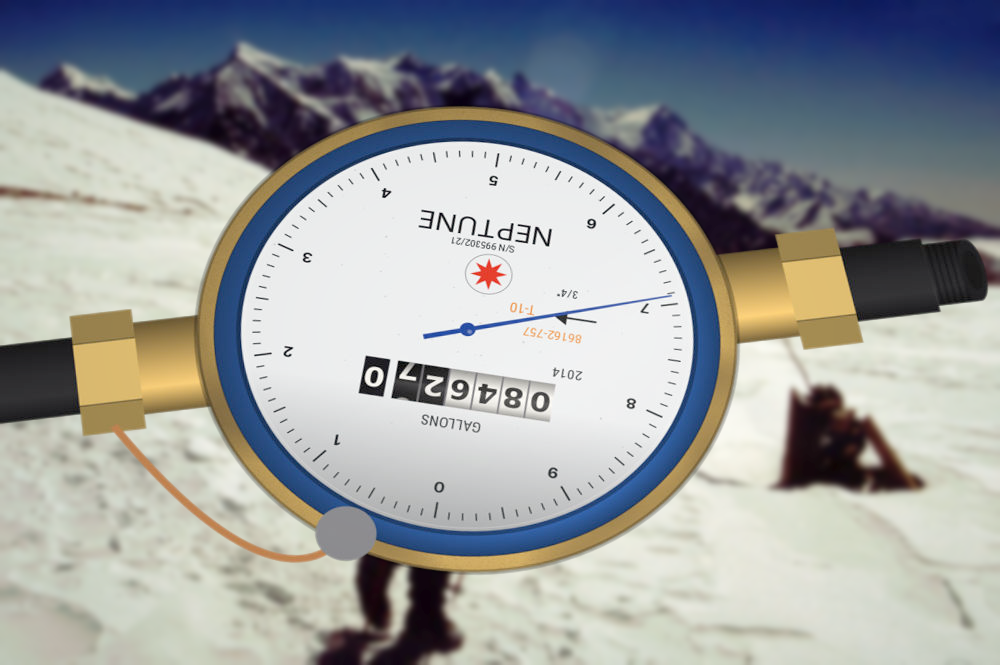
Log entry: {"value": 846266.9, "unit": "gal"}
